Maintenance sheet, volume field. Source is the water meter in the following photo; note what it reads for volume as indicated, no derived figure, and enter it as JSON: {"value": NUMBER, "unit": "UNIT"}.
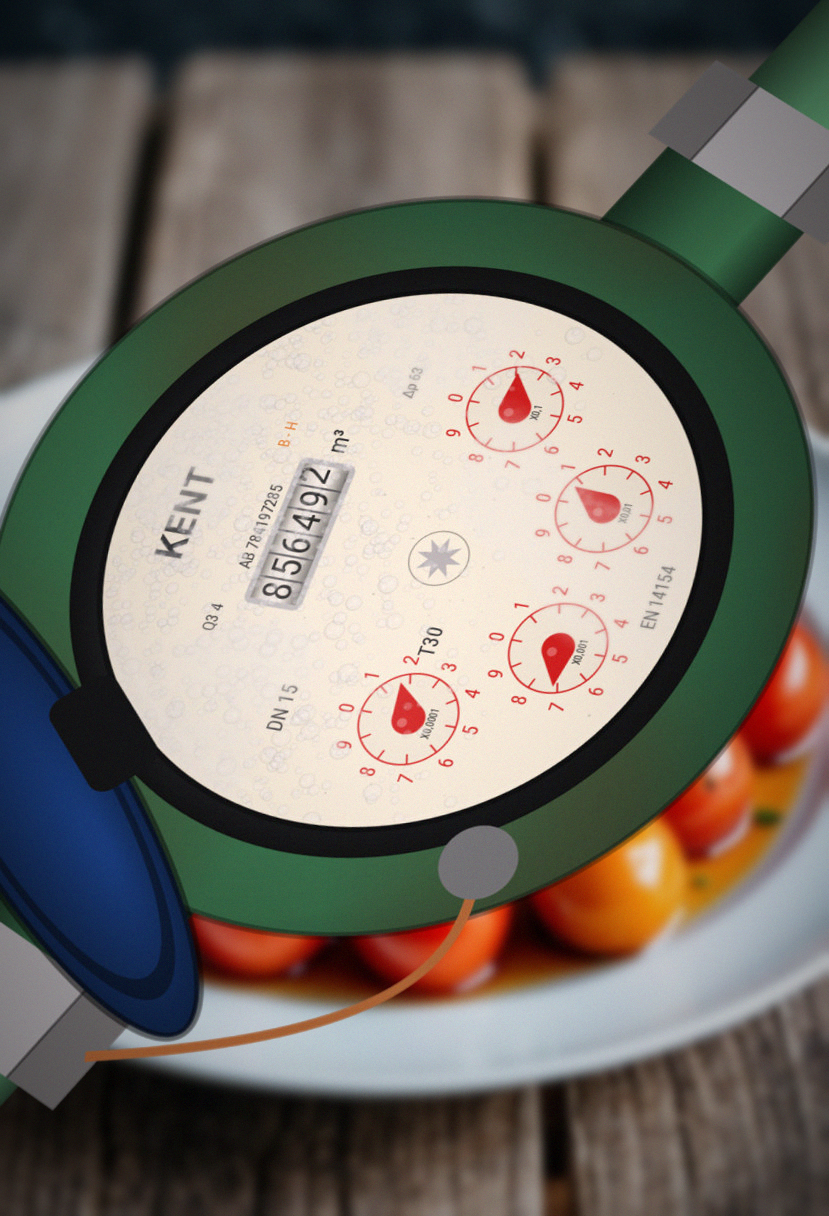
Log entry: {"value": 856492.2071, "unit": "m³"}
